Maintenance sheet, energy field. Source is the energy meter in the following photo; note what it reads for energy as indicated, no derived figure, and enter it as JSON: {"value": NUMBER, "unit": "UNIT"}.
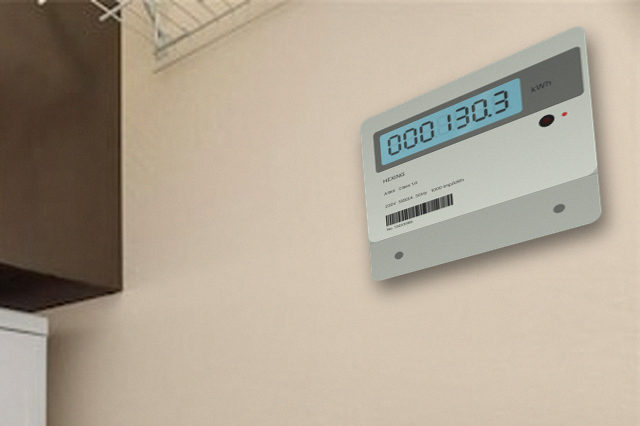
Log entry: {"value": 130.3, "unit": "kWh"}
